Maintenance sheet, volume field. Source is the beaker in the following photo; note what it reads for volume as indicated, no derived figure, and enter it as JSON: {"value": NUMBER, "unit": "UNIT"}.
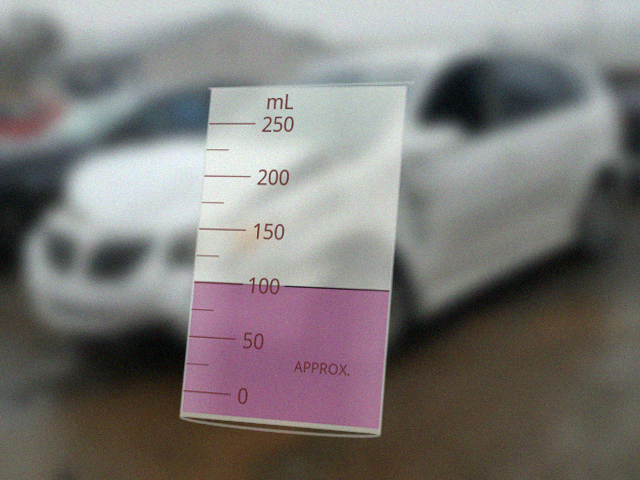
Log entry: {"value": 100, "unit": "mL"}
